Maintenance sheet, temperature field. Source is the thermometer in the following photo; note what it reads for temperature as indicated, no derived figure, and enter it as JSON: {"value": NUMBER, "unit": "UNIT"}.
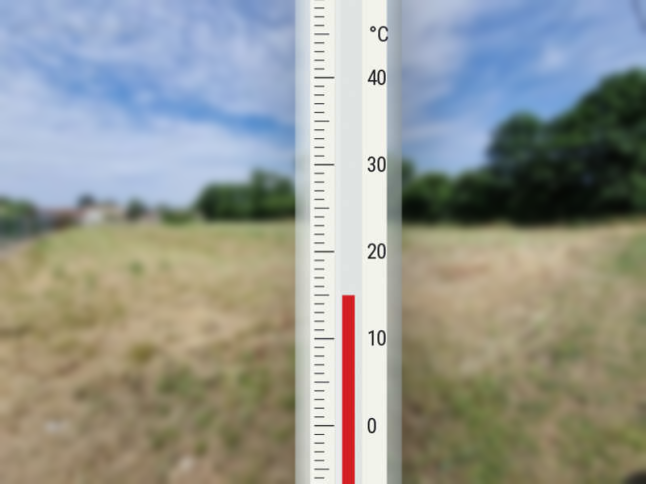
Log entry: {"value": 15, "unit": "°C"}
